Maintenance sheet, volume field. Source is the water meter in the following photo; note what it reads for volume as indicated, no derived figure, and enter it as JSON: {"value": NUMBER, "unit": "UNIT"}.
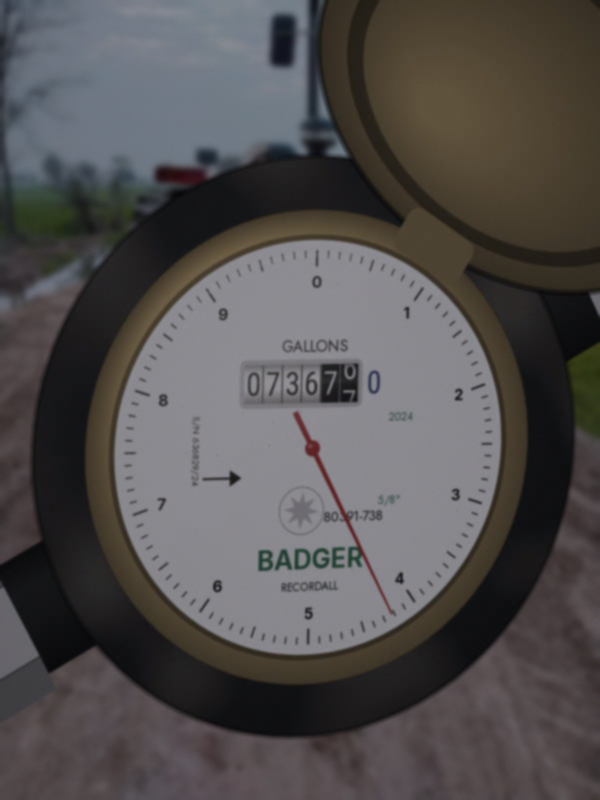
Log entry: {"value": 736764.2, "unit": "gal"}
